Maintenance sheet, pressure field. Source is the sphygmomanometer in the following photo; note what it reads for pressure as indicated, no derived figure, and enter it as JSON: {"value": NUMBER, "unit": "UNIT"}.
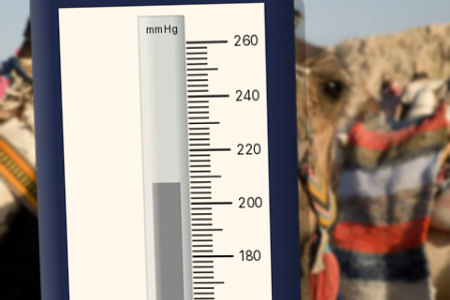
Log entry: {"value": 208, "unit": "mmHg"}
